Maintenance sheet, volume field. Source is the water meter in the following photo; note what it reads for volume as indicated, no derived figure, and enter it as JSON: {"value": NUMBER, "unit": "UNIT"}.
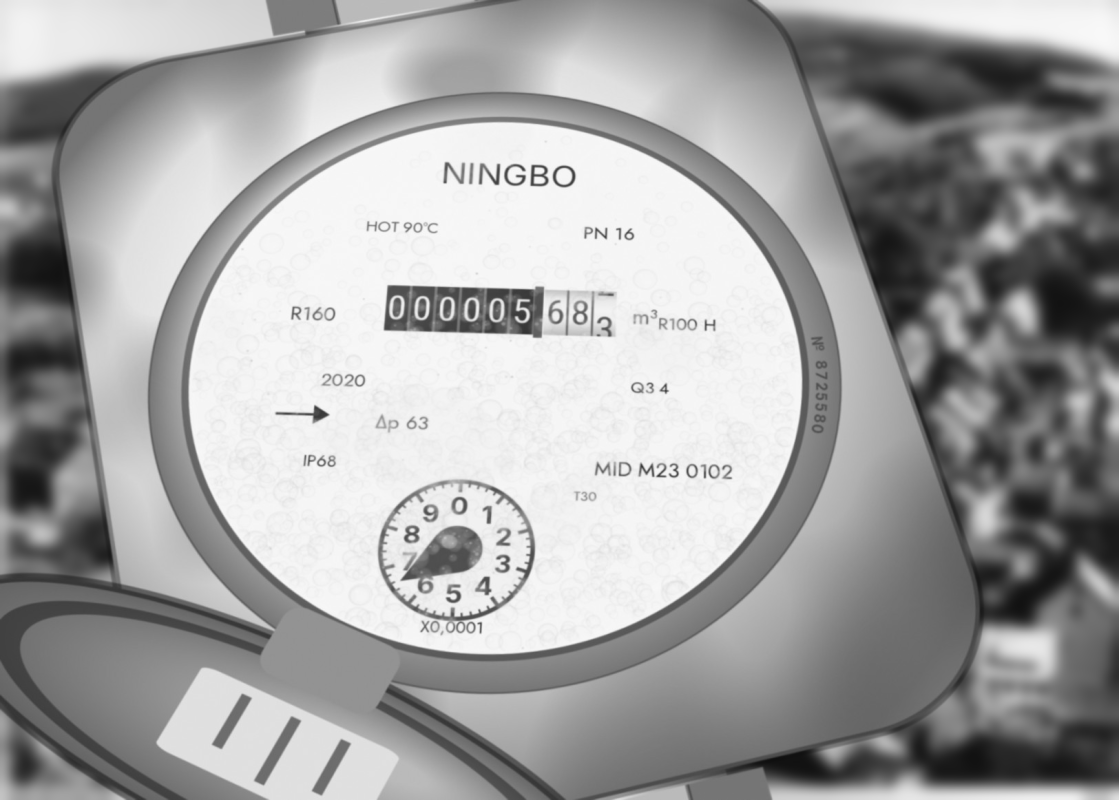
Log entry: {"value": 5.6826, "unit": "m³"}
